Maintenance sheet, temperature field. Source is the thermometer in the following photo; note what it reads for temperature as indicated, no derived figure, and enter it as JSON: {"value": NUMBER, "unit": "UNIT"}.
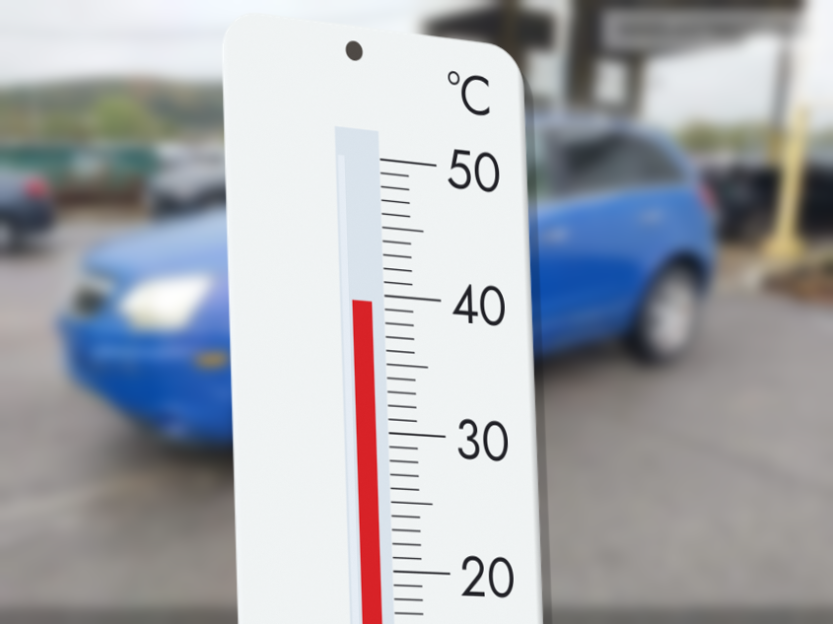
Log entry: {"value": 39.5, "unit": "°C"}
